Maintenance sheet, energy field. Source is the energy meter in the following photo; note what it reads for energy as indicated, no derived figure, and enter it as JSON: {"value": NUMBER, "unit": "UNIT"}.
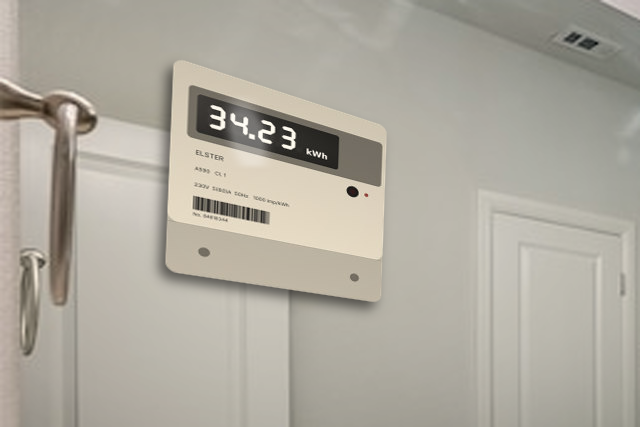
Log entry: {"value": 34.23, "unit": "kWh"}
